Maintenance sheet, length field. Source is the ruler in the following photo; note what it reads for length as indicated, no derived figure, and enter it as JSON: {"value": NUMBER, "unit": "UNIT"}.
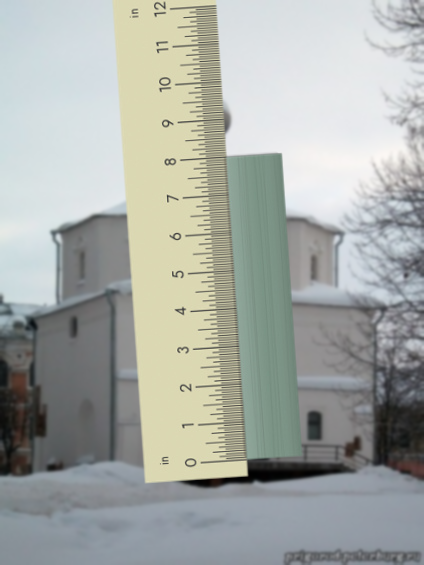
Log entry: {"value": 8, "unit": "in"}
